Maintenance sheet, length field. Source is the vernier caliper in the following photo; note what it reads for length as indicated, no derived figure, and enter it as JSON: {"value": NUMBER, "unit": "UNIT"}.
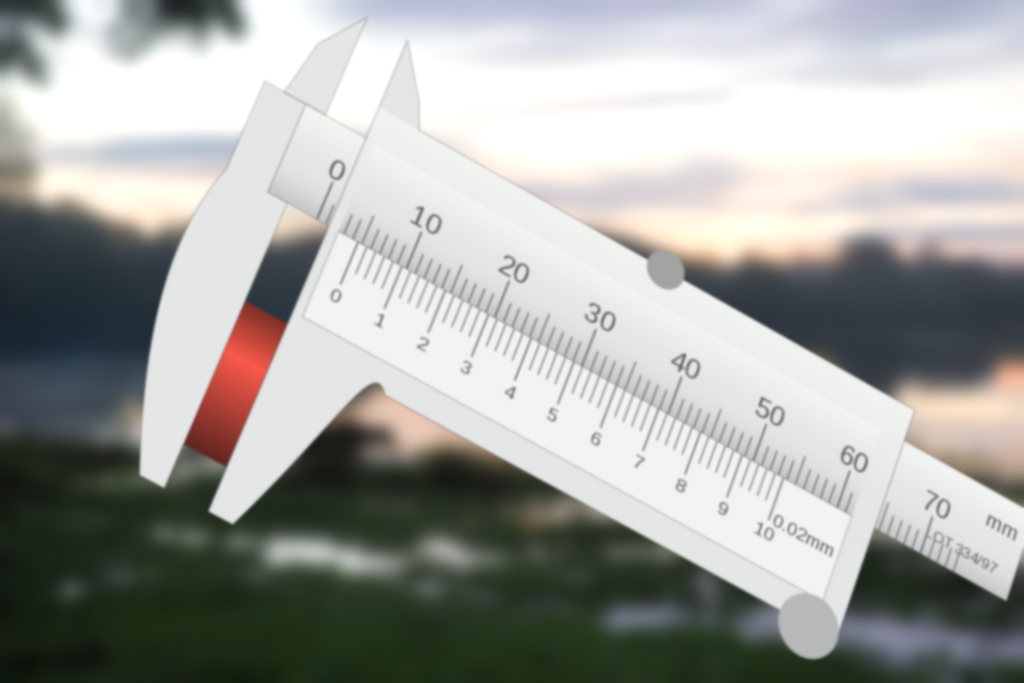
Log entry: {"value": 4.6, "unit": "mm"}
